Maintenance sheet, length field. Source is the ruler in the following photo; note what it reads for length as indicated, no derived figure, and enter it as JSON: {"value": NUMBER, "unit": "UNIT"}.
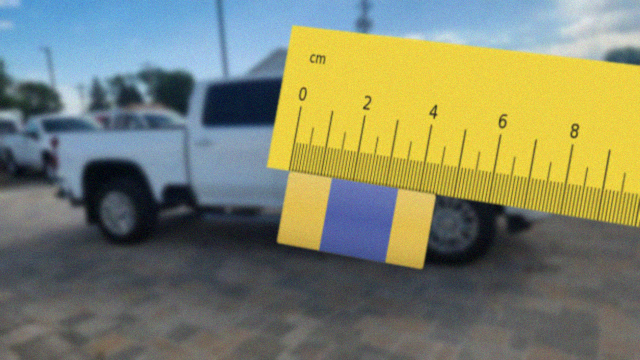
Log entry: {"value": 4.5, "unit": "cm"}
